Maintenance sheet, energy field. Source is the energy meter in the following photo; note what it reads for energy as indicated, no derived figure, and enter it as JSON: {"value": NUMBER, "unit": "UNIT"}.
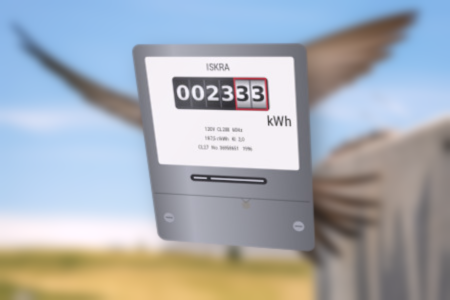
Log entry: {"value": 23.33, "unit": "kWh"}
